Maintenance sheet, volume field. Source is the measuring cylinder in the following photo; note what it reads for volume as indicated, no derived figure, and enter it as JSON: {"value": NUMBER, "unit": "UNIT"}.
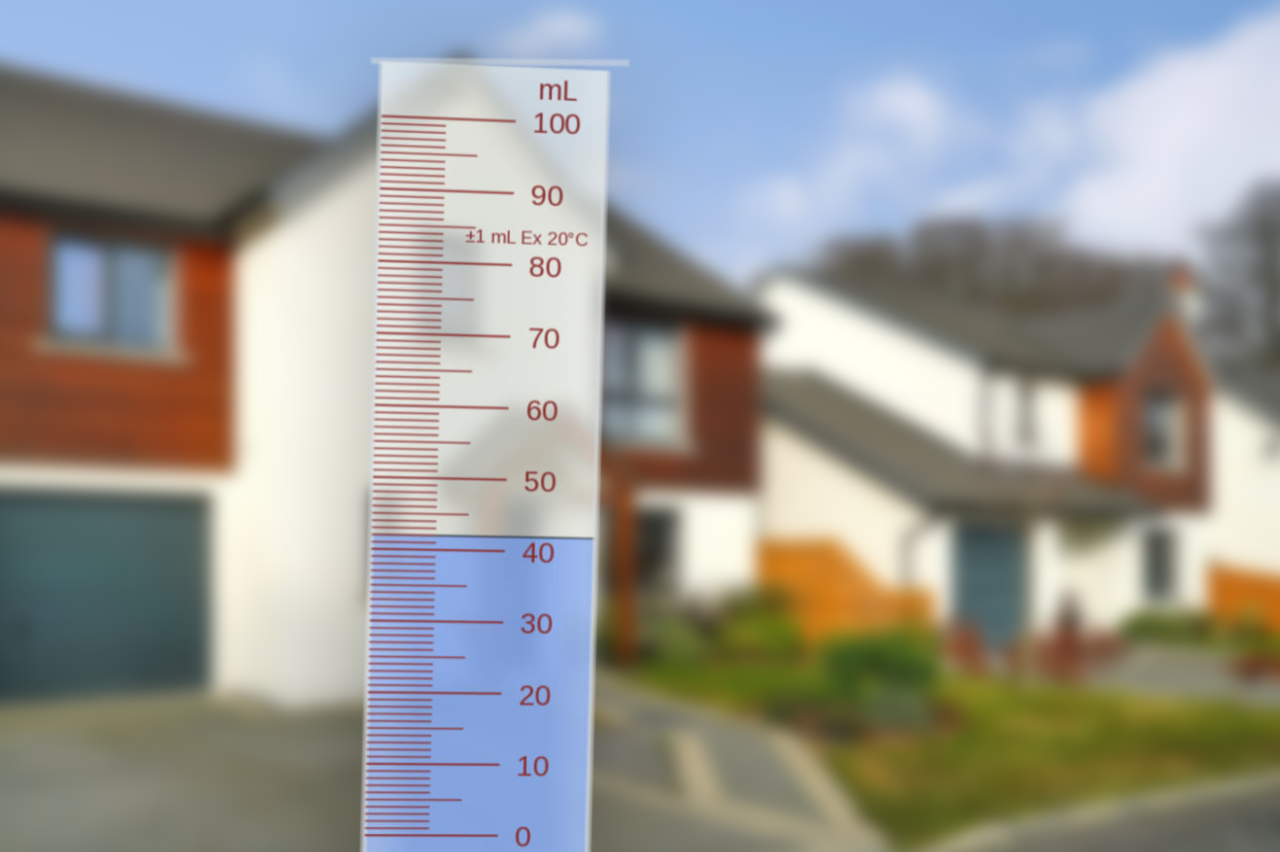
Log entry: {"value": 42, "unit": "mL"}
